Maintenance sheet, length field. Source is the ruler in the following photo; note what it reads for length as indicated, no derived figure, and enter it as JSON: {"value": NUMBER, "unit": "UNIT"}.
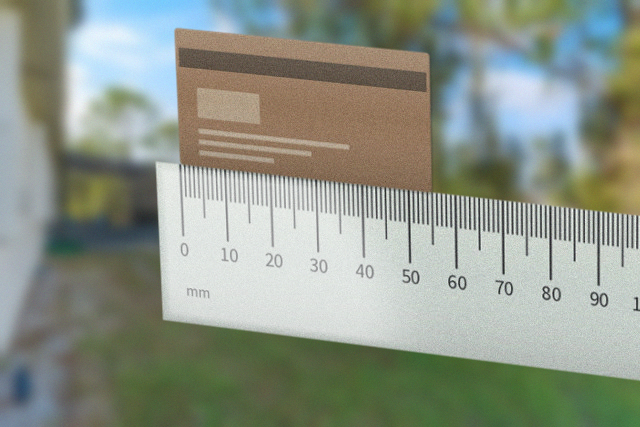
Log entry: {"value": 55, "unit": "mm"}
